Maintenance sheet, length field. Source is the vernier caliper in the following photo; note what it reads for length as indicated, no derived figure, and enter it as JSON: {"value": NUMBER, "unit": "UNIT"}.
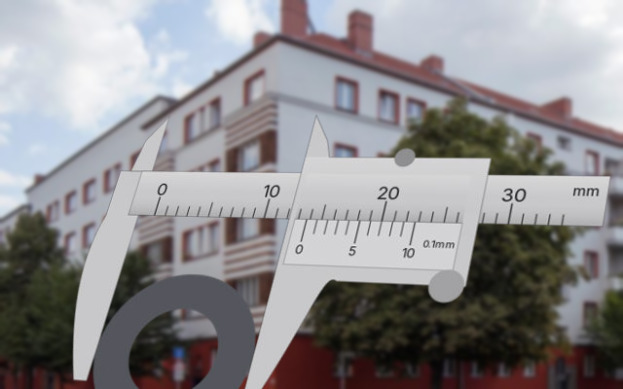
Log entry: {"value": 13.7, "unit": "mm"}
